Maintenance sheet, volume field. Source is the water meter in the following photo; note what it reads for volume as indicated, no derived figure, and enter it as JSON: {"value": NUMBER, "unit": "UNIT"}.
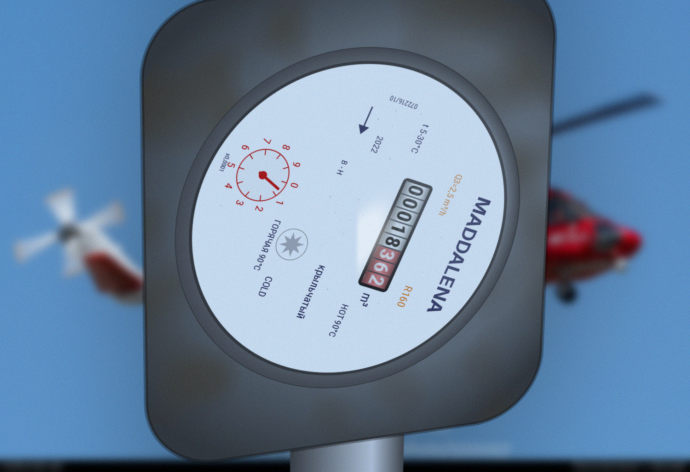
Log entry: {"value": 18.3620, "unit": "m³"}
